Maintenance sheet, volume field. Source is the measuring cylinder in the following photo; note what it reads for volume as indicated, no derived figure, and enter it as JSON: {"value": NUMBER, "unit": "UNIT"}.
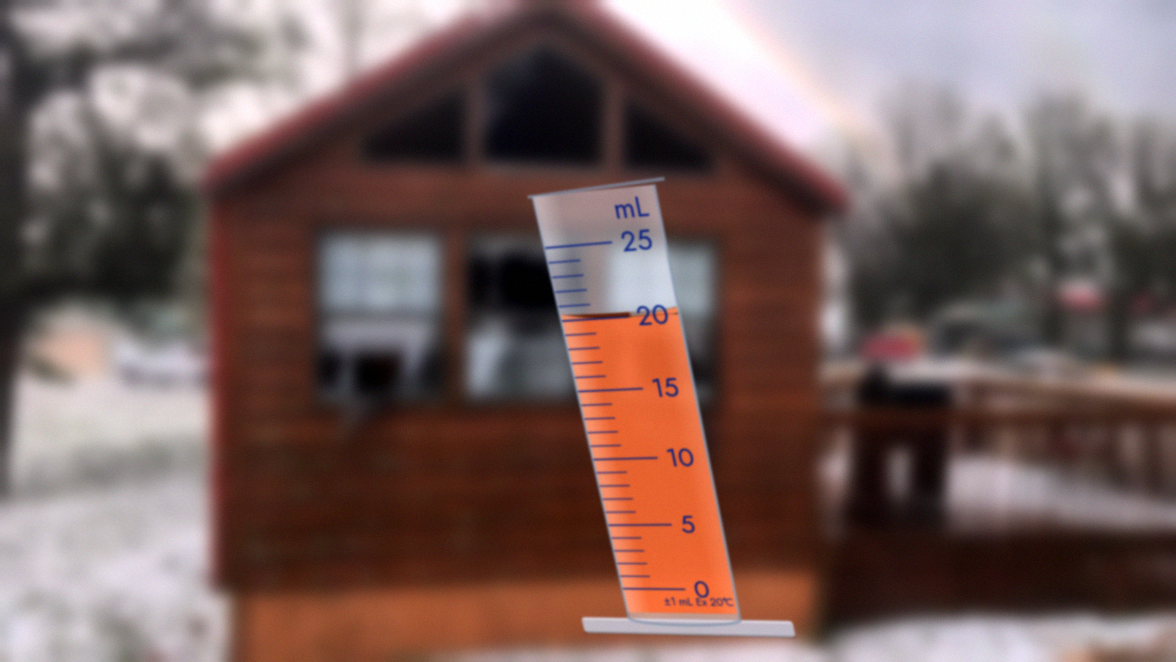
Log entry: {"value": 20, "unit": "mL"}
